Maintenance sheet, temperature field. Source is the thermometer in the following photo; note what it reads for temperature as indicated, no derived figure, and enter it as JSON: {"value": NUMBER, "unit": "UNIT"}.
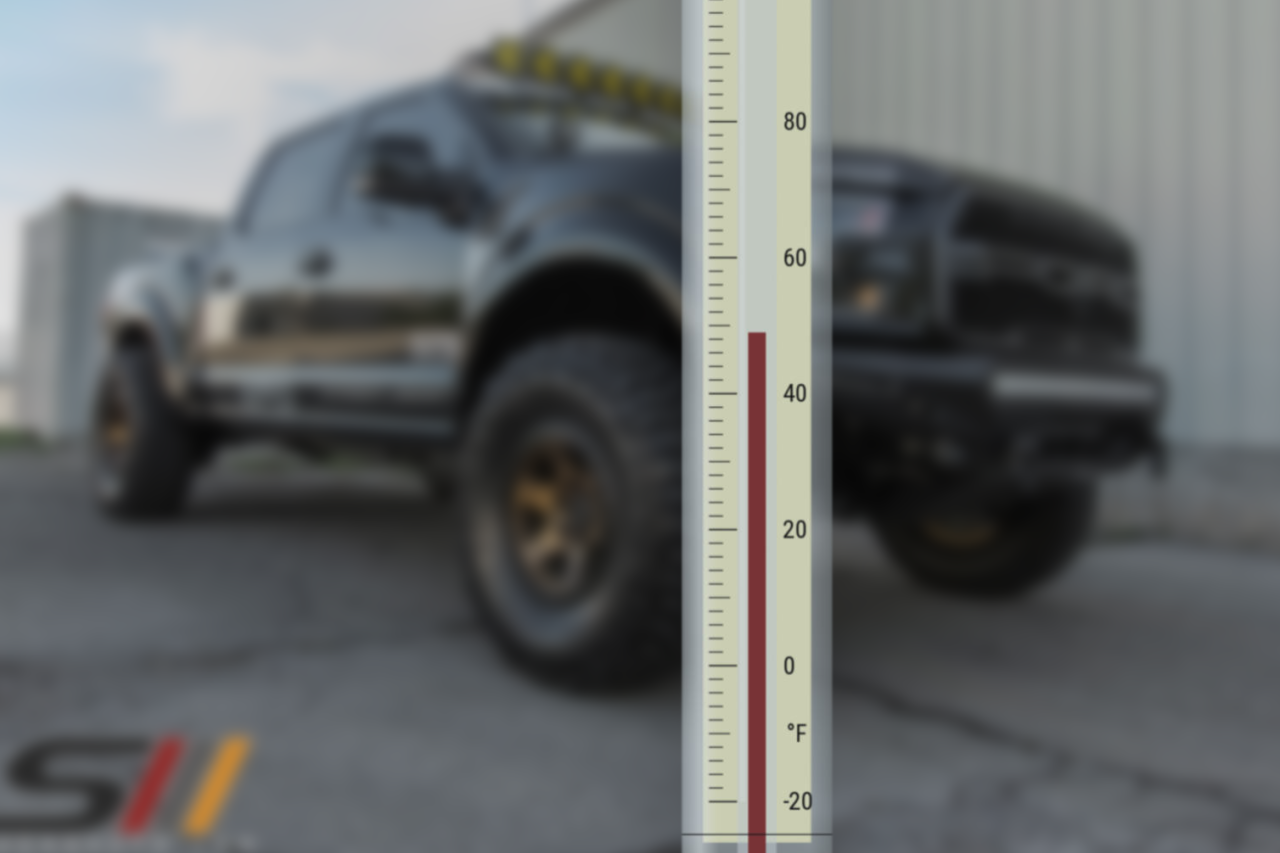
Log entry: {"value": 49, "unit": "°F"}
